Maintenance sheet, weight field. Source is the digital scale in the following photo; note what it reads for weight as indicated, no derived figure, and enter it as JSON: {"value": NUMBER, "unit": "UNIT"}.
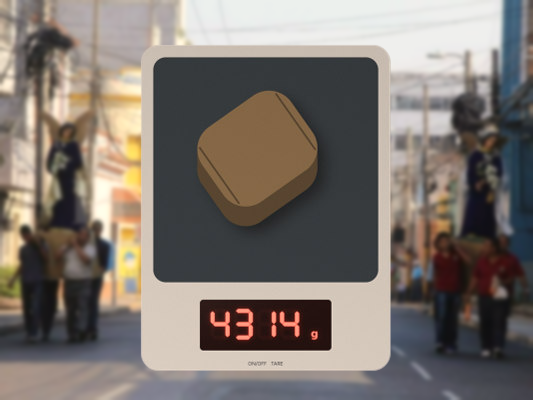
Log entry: {"value": 4314, "unit": "g"}
